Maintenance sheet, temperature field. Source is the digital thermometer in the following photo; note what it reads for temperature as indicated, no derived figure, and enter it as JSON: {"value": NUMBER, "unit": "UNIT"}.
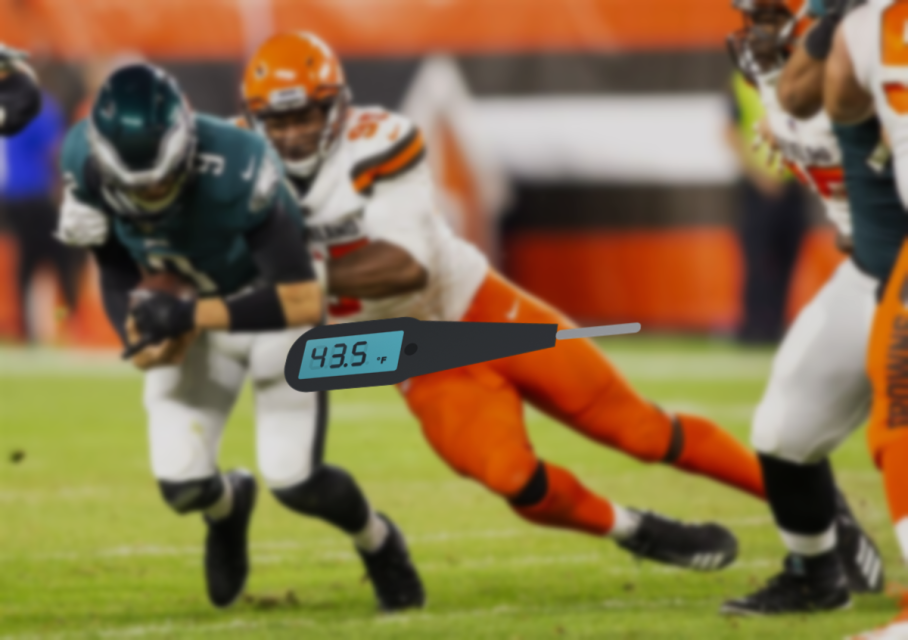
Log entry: {"value": 43.5, "unit": "°F"}
